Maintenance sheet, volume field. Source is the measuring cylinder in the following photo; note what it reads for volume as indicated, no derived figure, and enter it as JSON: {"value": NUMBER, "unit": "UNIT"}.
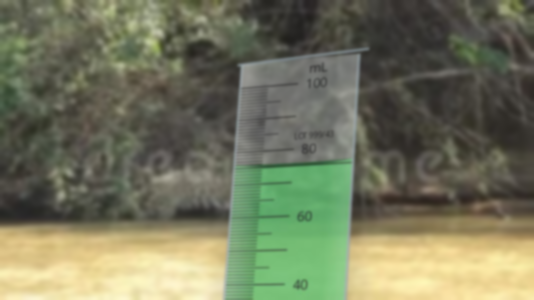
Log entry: {"value": 75, "unit": "mL"}
